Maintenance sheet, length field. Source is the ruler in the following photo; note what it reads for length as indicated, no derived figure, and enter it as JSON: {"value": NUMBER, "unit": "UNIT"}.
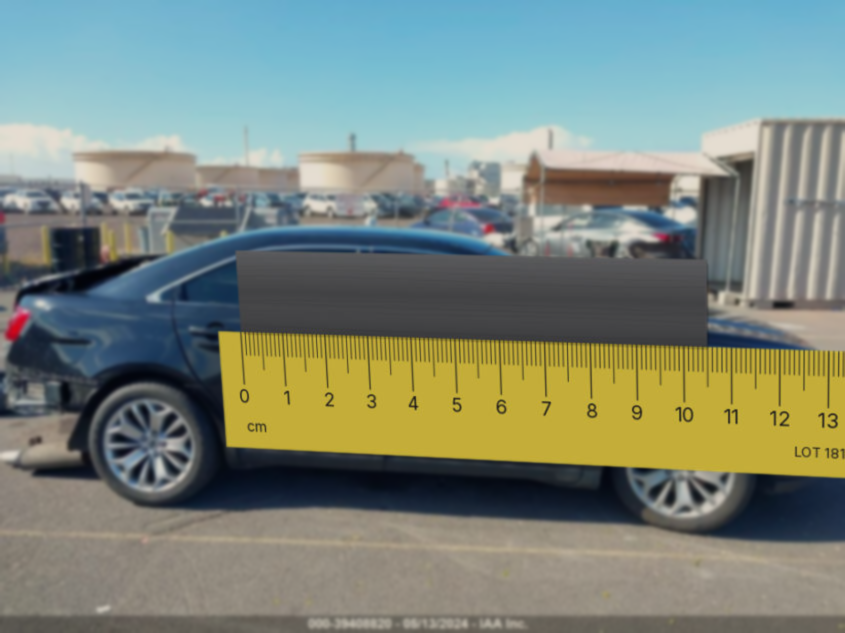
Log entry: {"value": 10.5, "unit": "cm"}
